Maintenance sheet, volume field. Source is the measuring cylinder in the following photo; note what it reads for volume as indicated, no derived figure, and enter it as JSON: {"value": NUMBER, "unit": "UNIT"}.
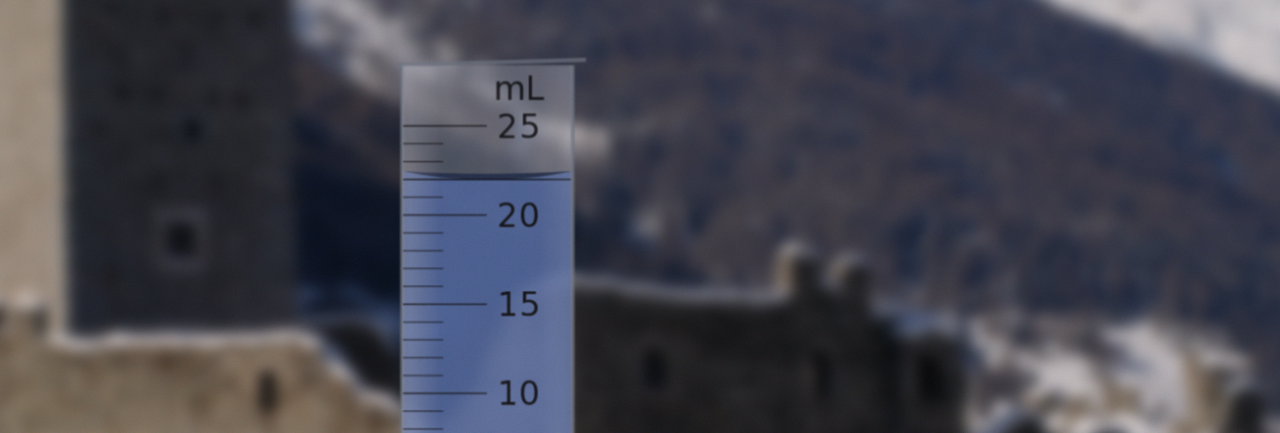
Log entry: {"value": 22, "unit": "mL"}
